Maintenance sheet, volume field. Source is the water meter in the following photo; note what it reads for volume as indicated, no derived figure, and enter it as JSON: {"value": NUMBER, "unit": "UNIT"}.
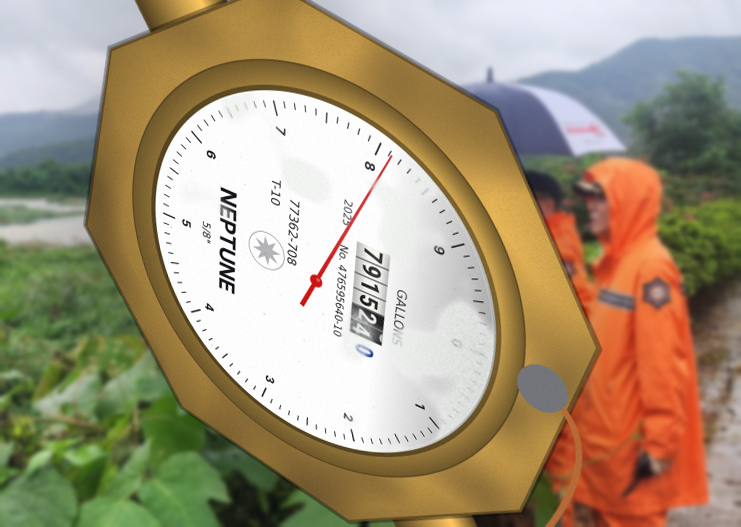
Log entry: {"value": 7915238.1, "unit": "gal"}
